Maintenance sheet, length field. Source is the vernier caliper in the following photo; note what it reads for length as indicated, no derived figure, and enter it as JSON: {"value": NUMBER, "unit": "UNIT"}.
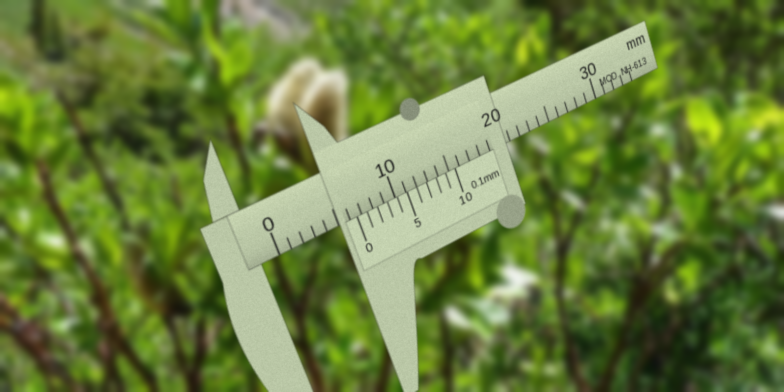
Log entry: {"value": 6.6, "unit": "mm"}
